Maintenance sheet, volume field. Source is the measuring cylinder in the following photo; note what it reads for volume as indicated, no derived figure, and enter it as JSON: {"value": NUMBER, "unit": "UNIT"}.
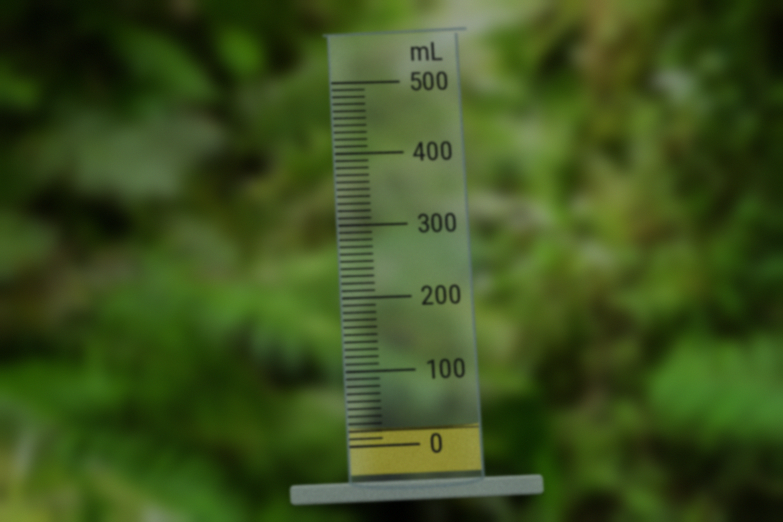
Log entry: {"value": 20, "unit": "mL"}
